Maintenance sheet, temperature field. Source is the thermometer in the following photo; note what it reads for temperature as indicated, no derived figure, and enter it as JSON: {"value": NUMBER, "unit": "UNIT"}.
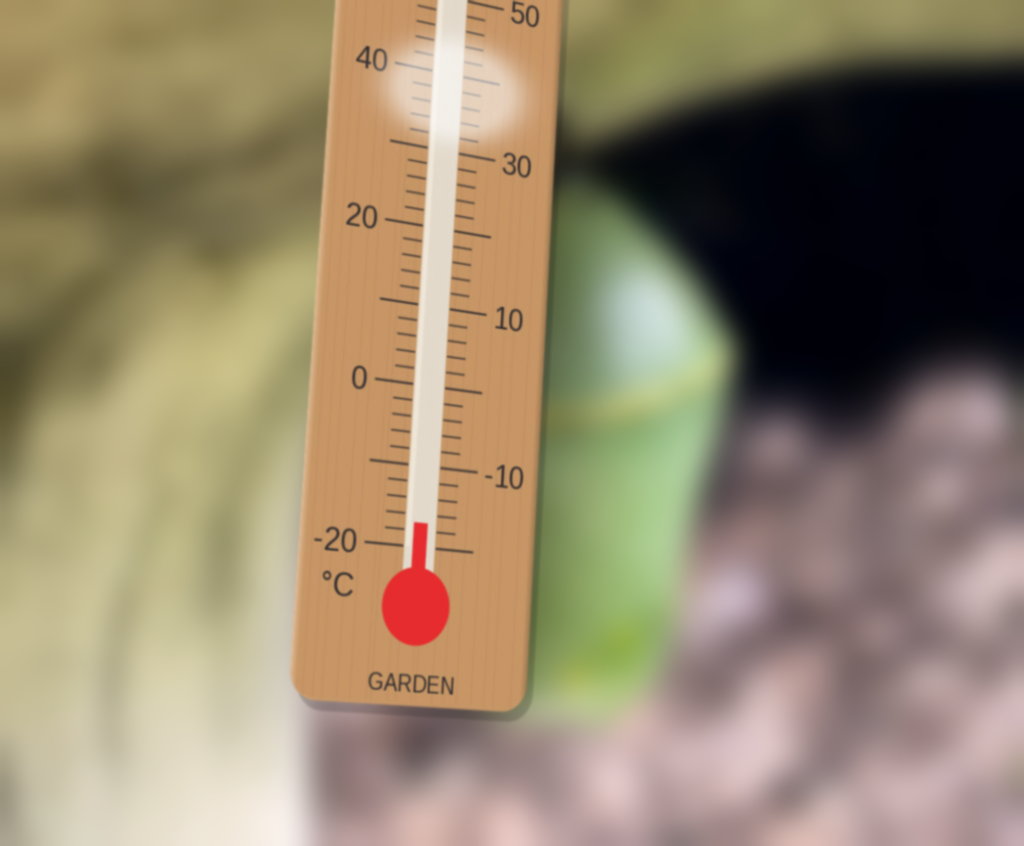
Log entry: {"value": -17, "unit": "°C"}
